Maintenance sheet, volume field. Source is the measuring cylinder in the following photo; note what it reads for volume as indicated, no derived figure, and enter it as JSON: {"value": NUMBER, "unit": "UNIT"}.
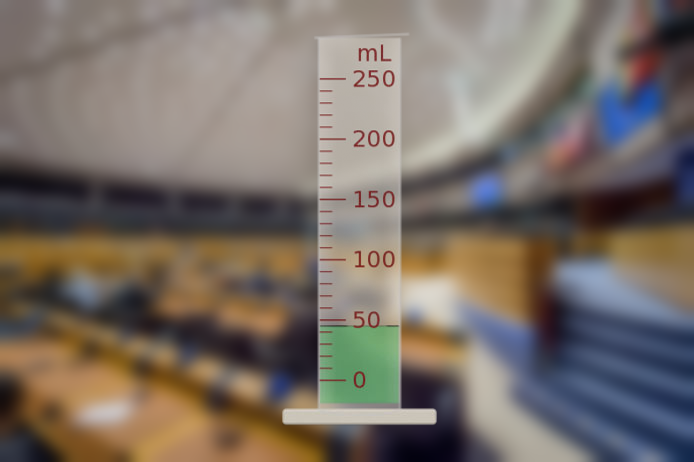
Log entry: {"value": 45, "unit": "mL"}
